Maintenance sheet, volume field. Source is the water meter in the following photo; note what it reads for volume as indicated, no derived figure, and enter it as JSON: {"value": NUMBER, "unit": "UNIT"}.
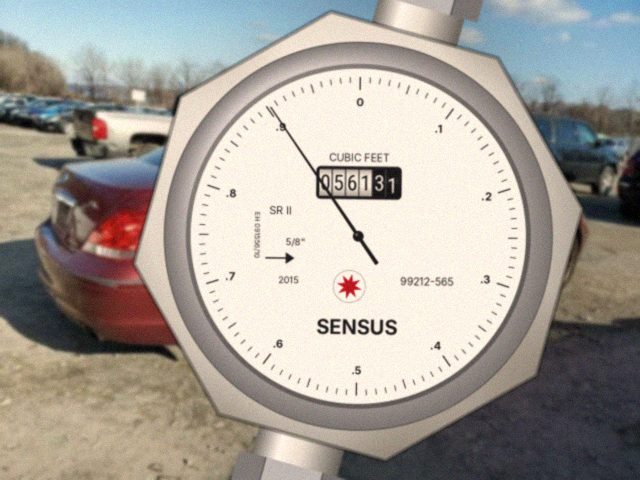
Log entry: {"value": 56130.90, "unit": "ft³"}
